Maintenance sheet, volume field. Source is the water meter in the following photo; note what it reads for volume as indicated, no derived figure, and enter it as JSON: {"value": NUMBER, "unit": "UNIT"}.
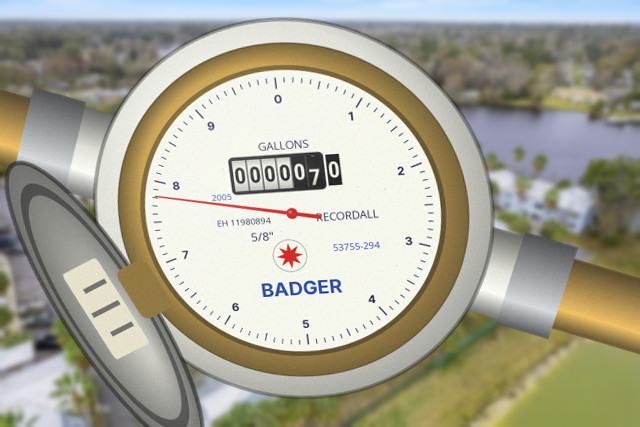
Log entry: {"value": 67.8, "unit": "gal"}
